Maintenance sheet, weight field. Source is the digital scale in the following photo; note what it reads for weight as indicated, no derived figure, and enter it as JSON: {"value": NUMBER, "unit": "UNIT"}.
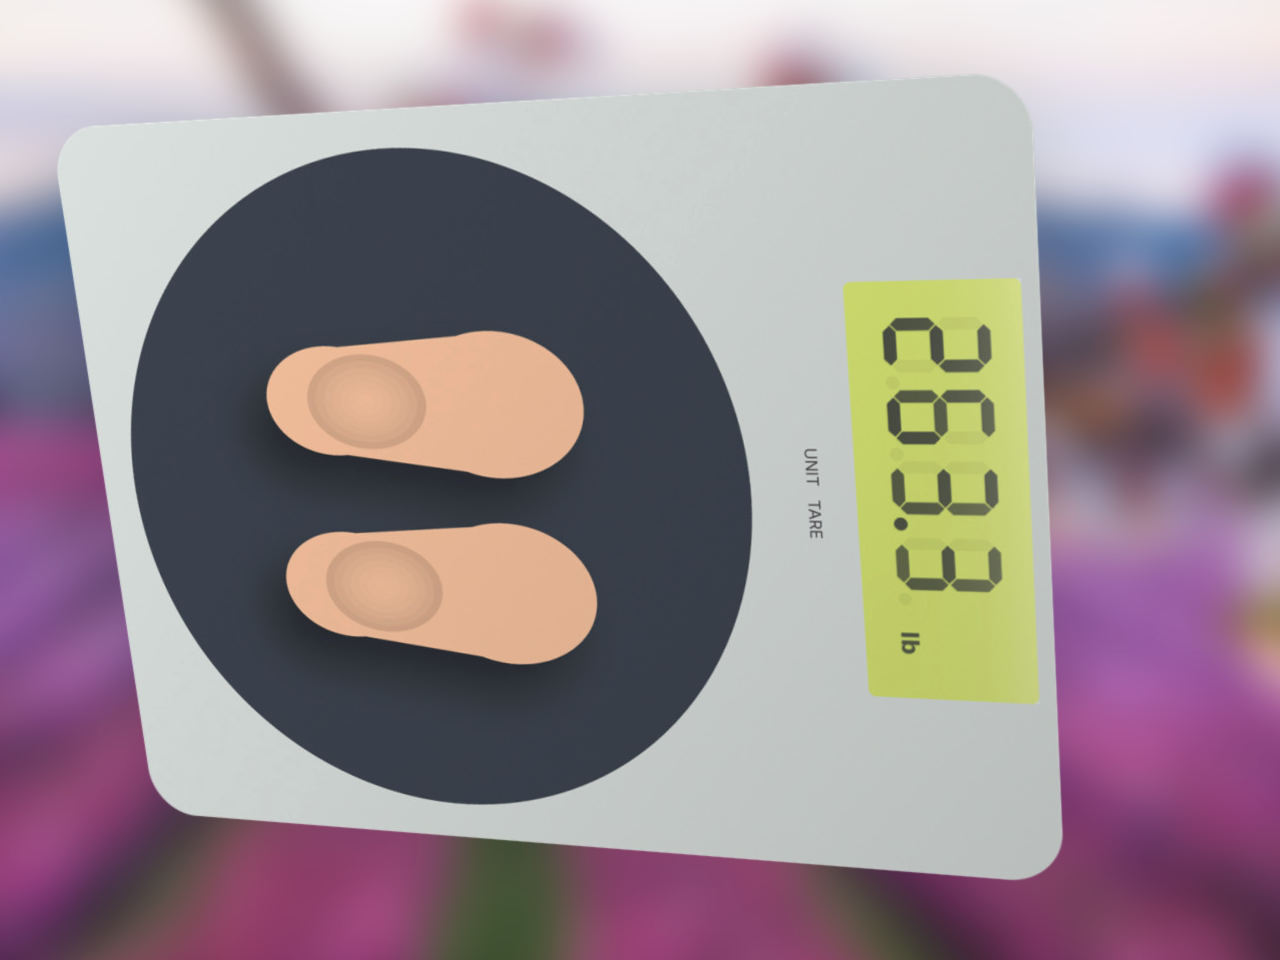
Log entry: {"value": 263.3, "unit": "lb"}
